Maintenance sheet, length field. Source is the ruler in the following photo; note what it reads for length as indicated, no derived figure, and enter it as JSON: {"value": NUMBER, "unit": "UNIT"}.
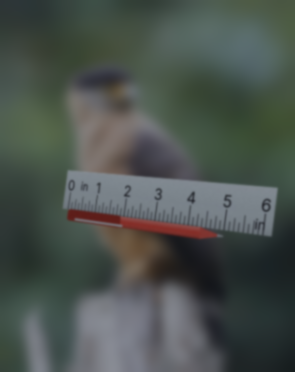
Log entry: {"value": 5, "unit": "in"}
